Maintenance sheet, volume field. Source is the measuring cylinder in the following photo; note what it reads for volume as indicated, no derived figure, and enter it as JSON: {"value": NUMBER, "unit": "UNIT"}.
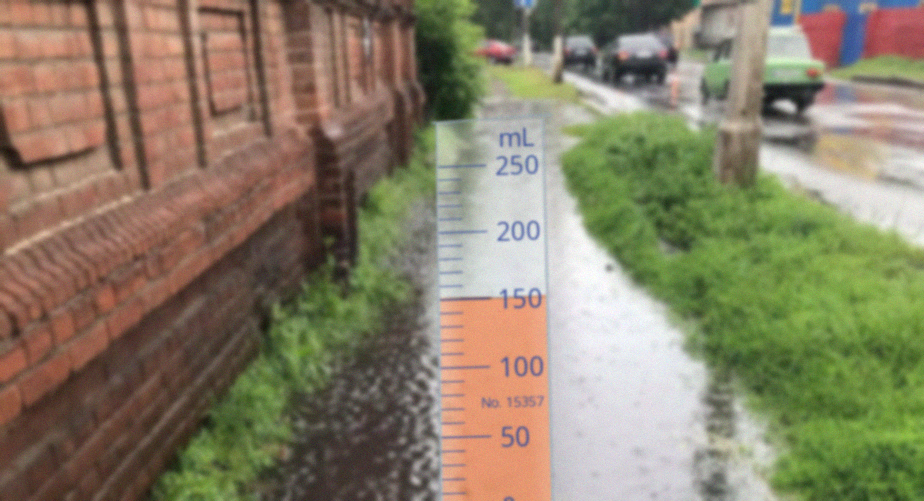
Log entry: {"value": 150, "unit": "mL"}
